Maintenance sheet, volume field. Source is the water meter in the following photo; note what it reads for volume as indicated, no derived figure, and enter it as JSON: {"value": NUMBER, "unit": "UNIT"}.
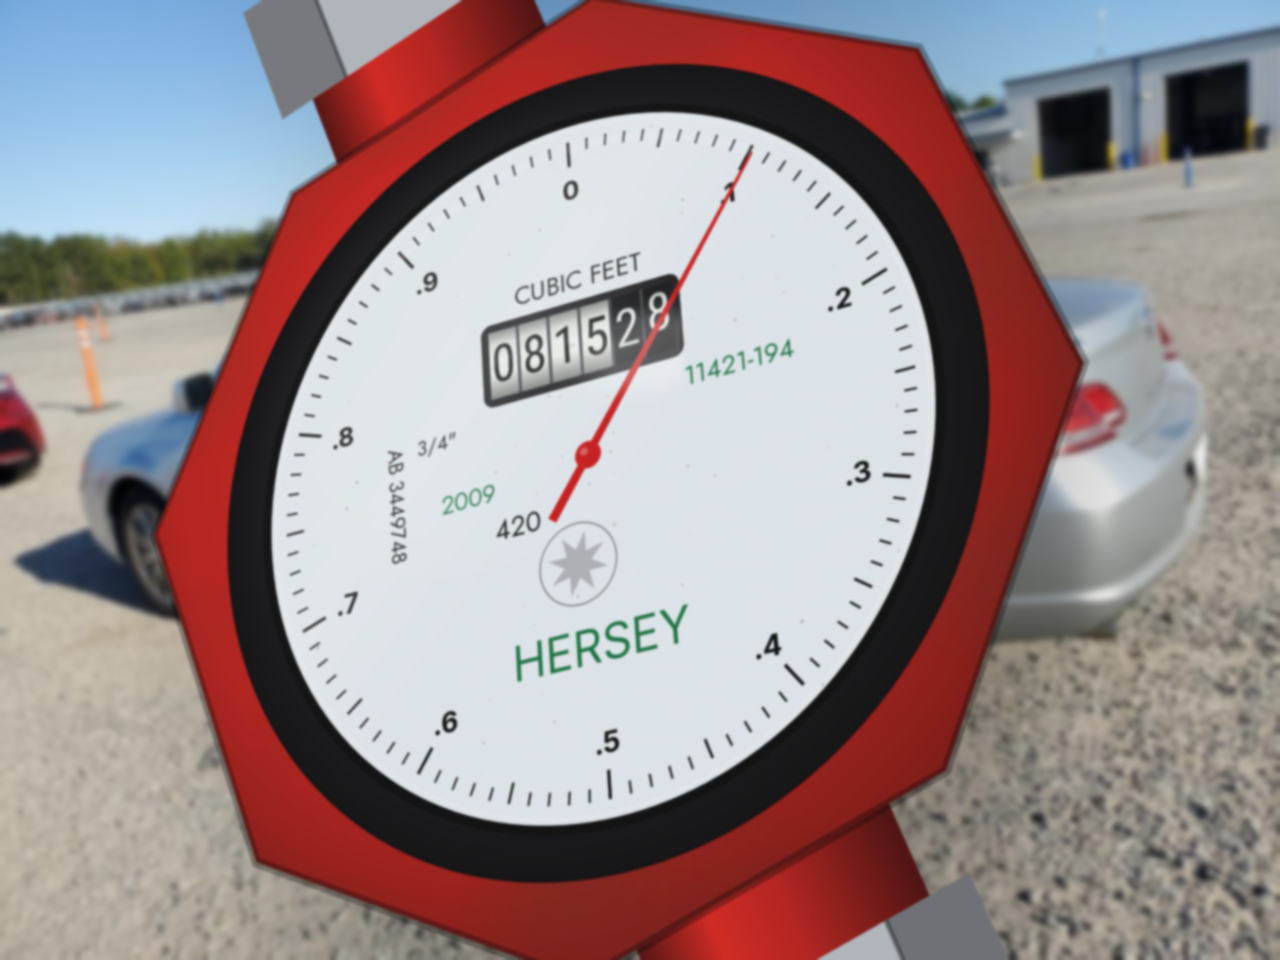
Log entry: {"value": 81528.10, "unit": "ft³"}
